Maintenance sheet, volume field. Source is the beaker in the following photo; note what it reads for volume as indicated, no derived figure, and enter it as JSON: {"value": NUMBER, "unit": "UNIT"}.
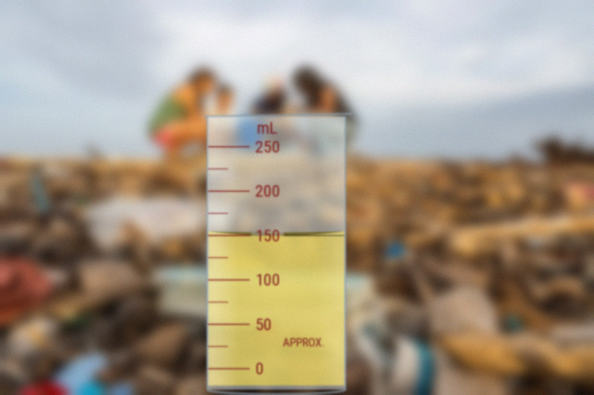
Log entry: {"value": 150, "unit": "mL"}
